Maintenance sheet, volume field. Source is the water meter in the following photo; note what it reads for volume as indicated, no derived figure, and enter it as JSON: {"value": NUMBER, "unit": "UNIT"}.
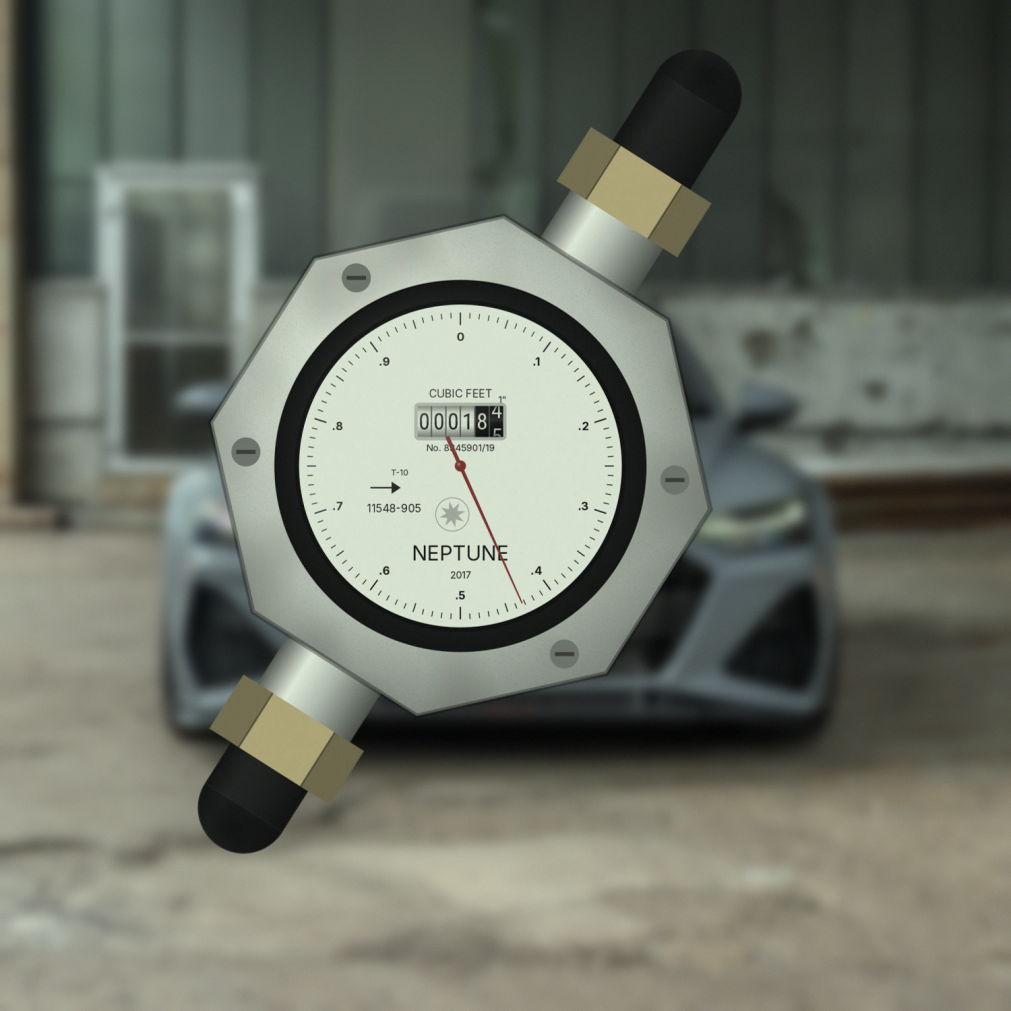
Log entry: {"value": 184.43, "unit": "ft³"}
